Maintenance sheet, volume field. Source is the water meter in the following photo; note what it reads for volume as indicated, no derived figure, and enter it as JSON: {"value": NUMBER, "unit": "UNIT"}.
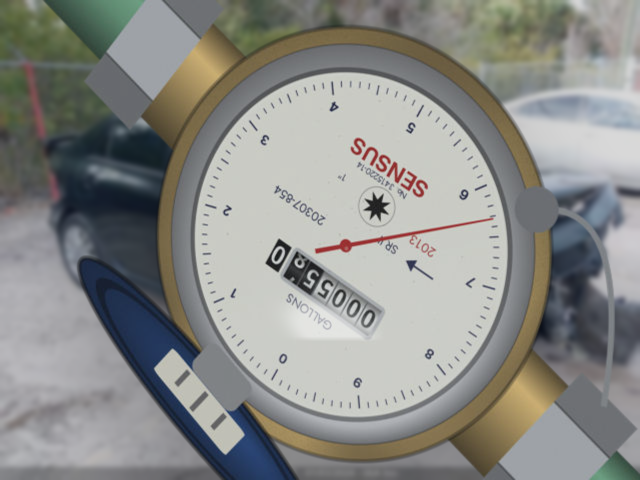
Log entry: {"value": 5576.3, "unit": "gal"}
